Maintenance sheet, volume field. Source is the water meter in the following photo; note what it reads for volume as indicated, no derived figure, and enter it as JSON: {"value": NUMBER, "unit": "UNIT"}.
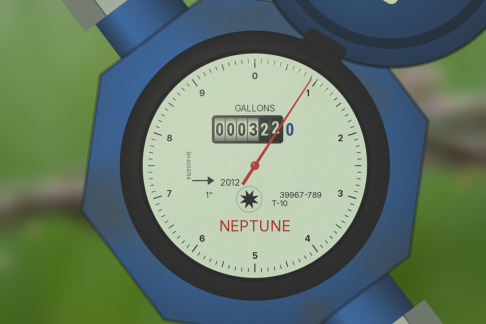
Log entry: {"value": 3220.9, "unit": "gal"}
